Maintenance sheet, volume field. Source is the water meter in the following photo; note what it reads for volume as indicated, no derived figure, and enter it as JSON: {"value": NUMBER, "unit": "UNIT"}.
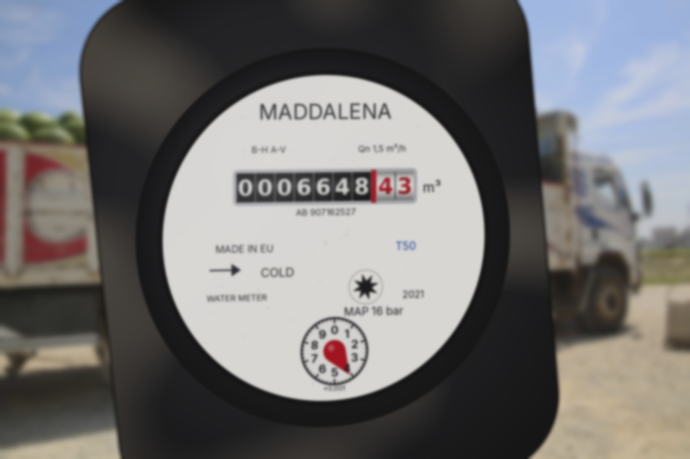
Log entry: {"value": 6648.434, "unit": "m³"}
